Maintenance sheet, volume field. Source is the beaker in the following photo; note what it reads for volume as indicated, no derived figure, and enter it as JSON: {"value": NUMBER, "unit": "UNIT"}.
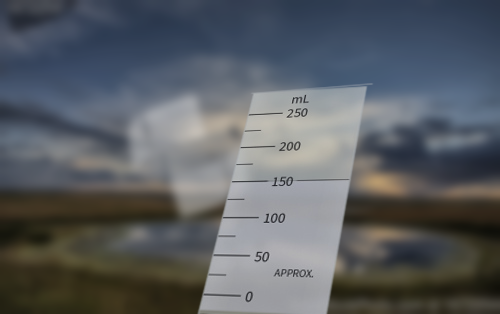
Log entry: {"value": 150, "unit": "mL"}
